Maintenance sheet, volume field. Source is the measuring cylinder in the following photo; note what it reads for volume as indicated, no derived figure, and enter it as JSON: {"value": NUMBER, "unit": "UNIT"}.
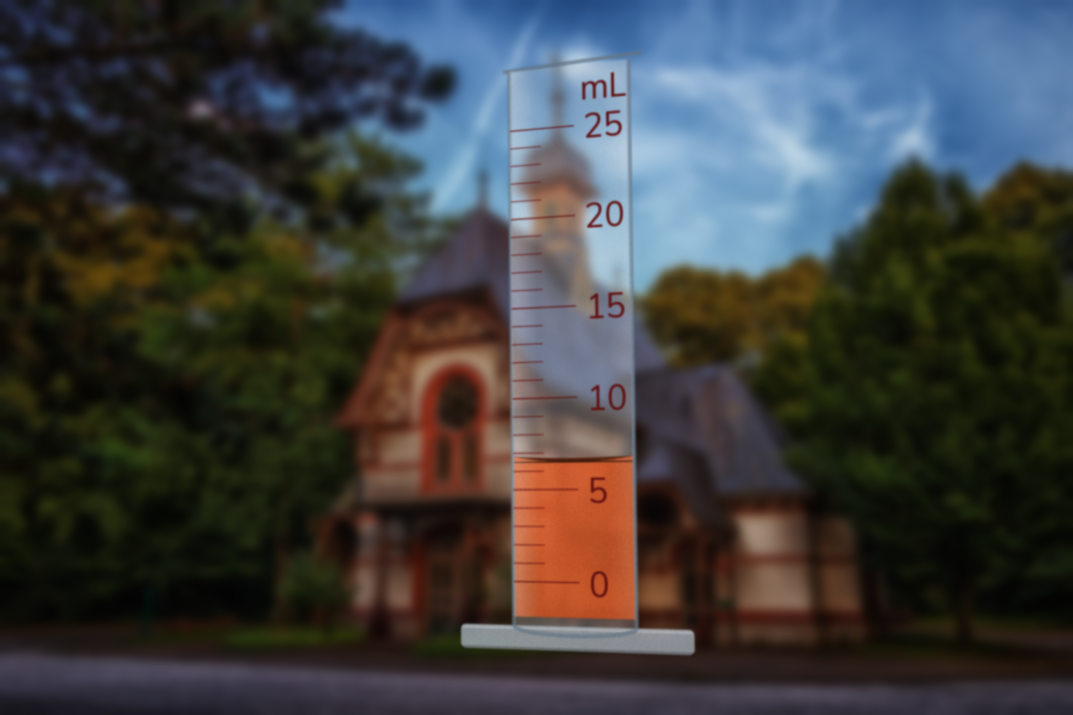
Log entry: {"value": 6.5, "unit": "mL"}
